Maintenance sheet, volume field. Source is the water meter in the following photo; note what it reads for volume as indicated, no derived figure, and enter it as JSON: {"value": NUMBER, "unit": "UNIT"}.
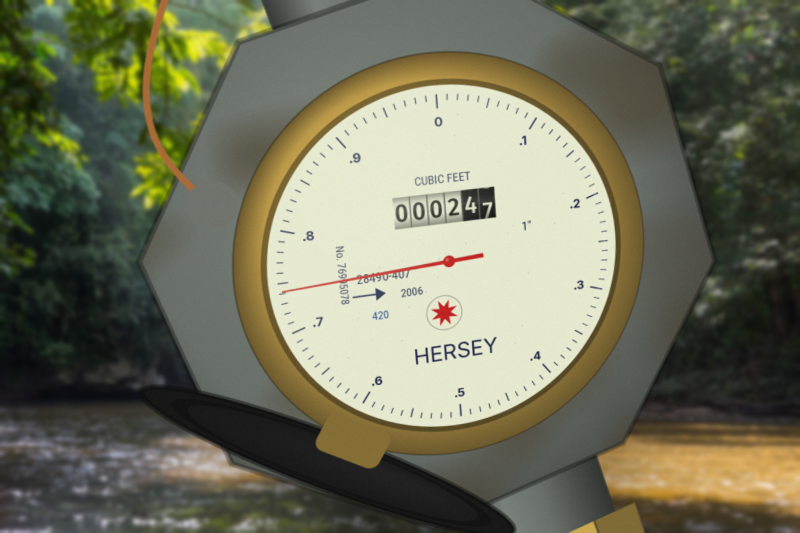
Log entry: {"value": 246.74, "unit": "ft³"}
